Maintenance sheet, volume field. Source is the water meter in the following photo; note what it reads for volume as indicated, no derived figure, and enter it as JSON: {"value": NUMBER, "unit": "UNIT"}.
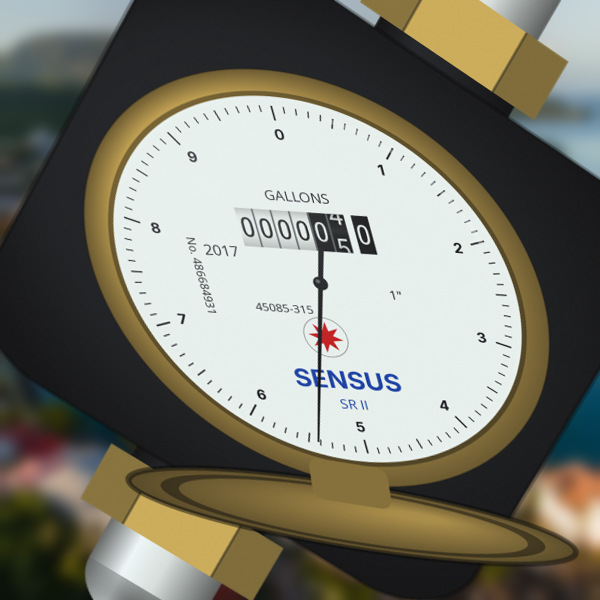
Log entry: {"value": 45.4, "unit": "gal"}
